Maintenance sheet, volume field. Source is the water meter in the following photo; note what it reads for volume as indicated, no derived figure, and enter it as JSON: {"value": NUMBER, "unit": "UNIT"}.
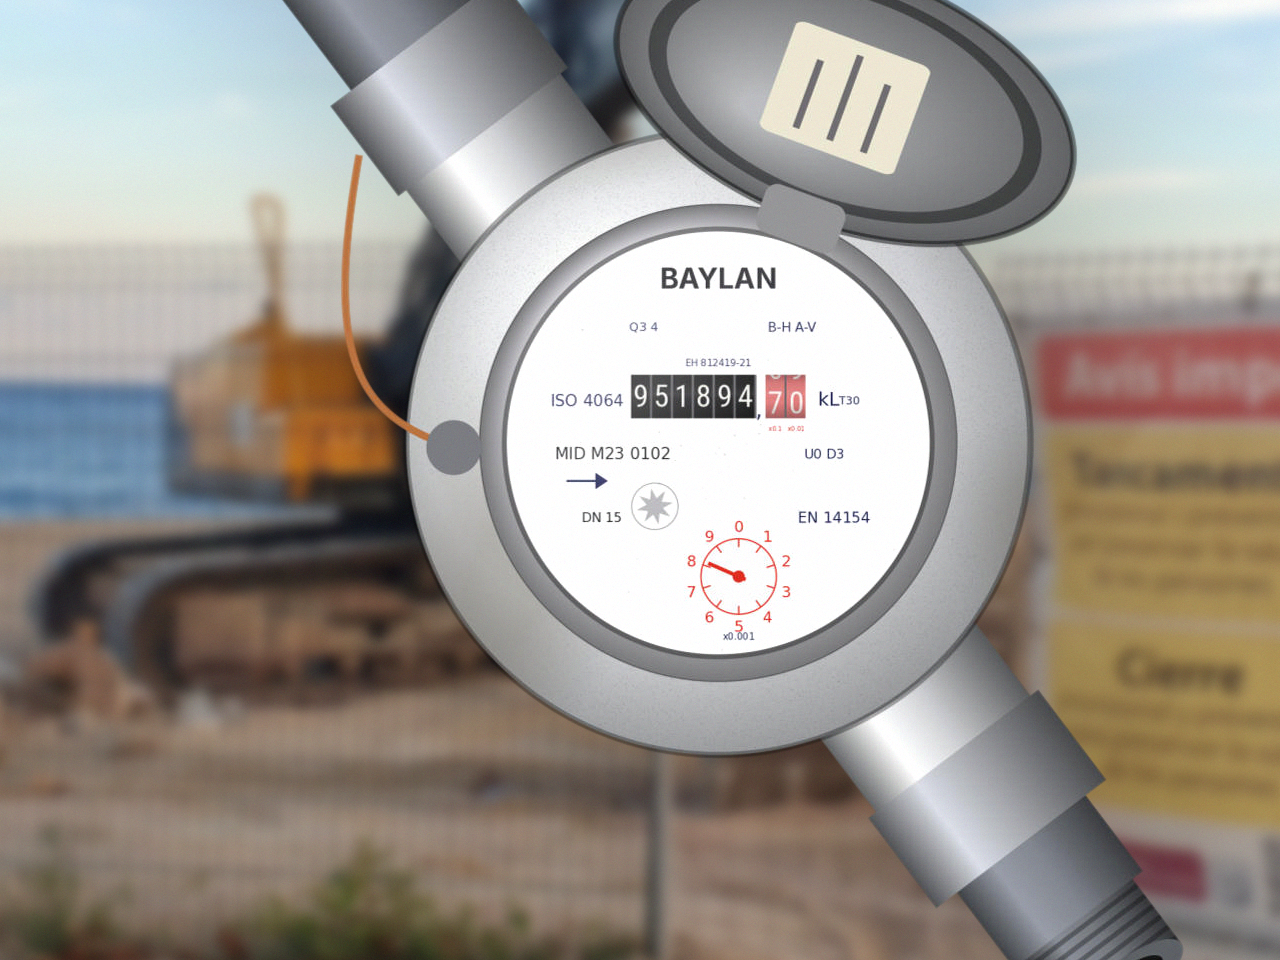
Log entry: {"value": 951894.698, "unit": "kL"}
